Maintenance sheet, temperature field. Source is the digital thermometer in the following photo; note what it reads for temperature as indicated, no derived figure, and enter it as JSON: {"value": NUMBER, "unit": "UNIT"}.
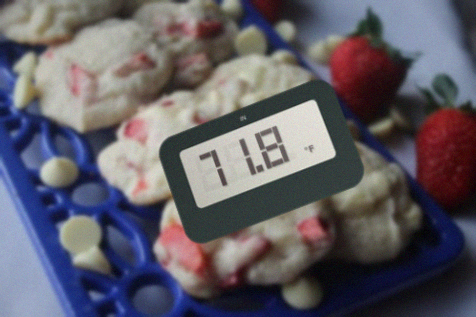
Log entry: {"value": 71.8, "unit": "°F"}
